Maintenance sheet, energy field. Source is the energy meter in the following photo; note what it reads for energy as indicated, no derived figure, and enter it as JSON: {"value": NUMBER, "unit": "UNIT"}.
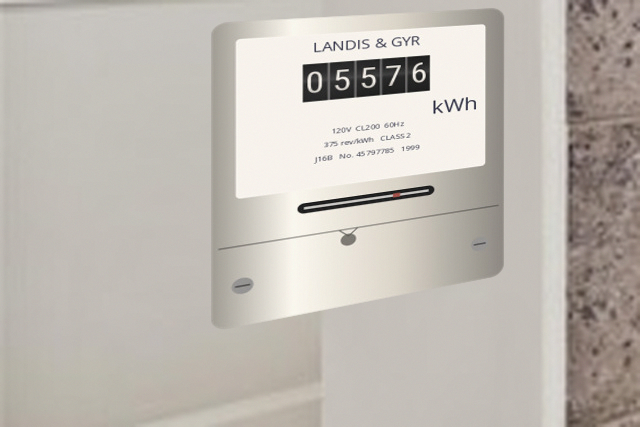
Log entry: {"value": 5576, "unit": "kWh"}
